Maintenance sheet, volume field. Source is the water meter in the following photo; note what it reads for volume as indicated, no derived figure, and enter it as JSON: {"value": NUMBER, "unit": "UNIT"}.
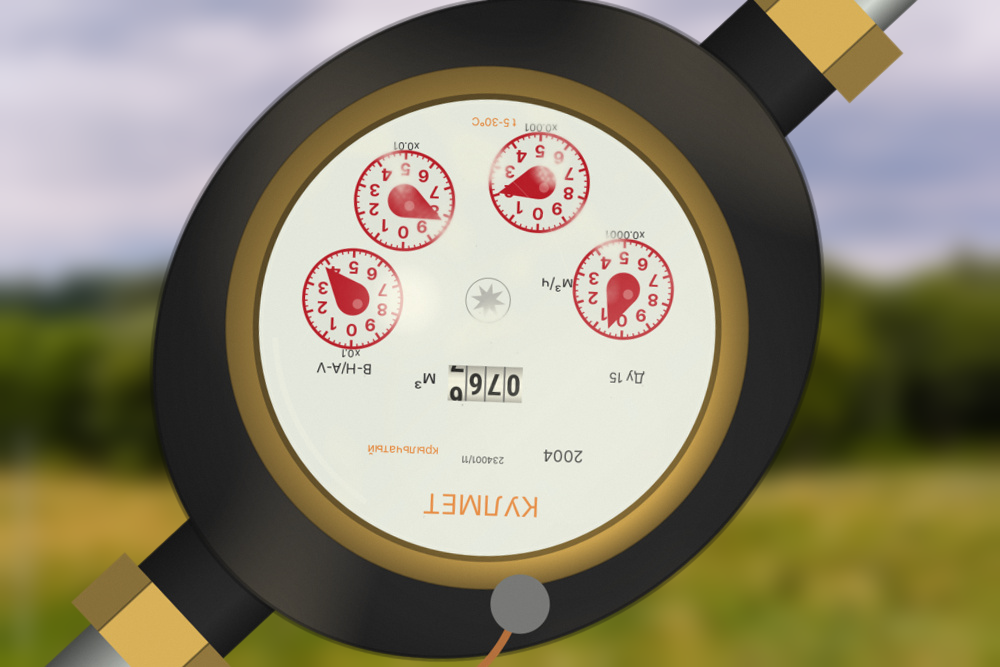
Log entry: {"value": 766.3820, "unit": "m³"}
